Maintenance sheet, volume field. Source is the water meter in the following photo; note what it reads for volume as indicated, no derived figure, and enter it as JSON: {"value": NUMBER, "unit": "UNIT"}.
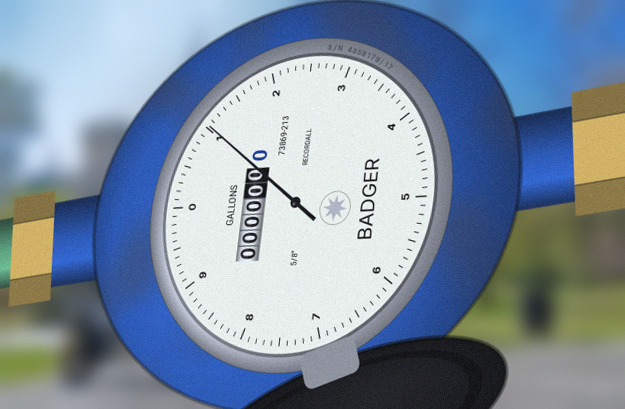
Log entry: {"value": 1.0, "unit": "gal"}
